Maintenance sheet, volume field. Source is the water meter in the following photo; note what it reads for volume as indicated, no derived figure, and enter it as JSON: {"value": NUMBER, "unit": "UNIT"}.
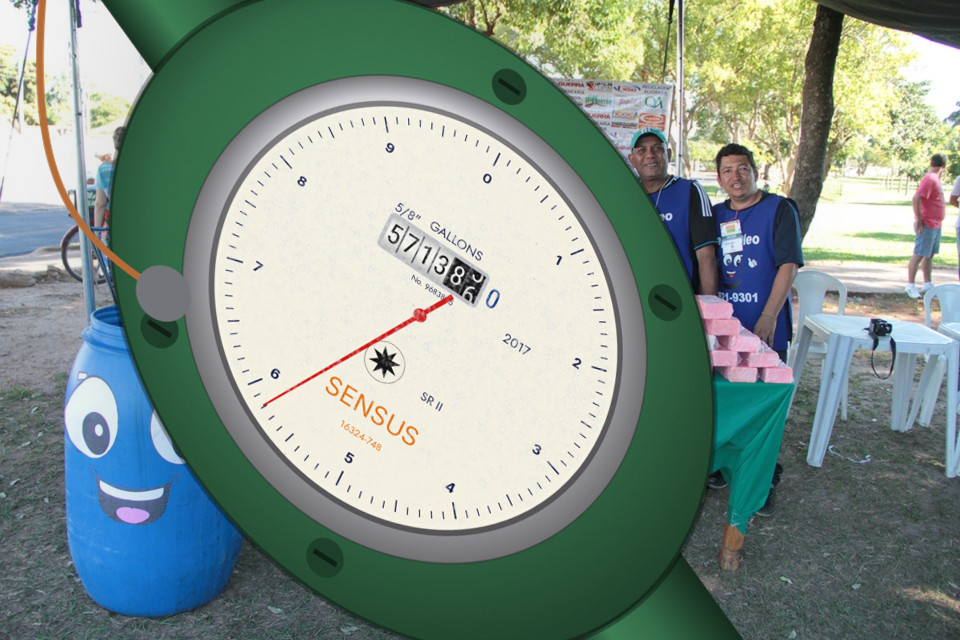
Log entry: {"value": 5713855.8, "unit": "gal"}
